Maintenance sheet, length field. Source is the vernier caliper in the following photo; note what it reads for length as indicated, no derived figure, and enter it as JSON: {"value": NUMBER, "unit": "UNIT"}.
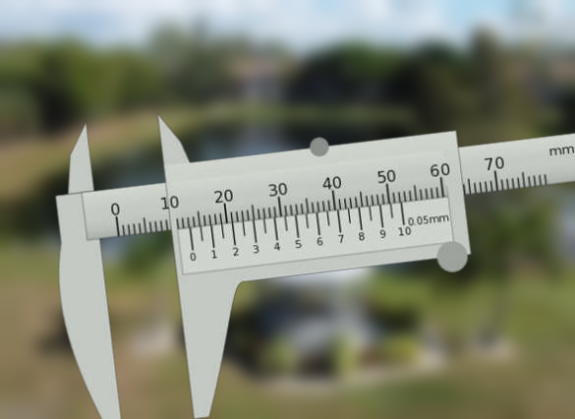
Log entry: {"value": 13.2, "unit": "mm"}
